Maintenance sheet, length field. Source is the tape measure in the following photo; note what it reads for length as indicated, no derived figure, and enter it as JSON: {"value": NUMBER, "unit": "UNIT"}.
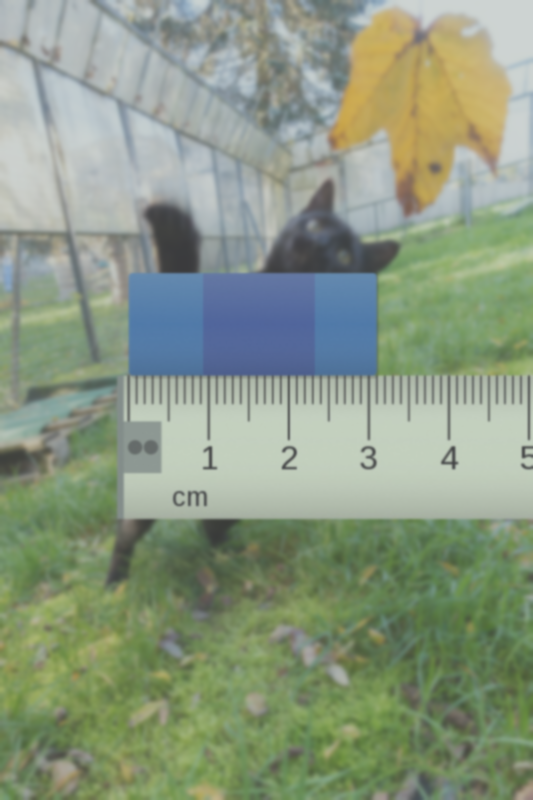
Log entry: {"value": 3.1, "unit": "cm"}
